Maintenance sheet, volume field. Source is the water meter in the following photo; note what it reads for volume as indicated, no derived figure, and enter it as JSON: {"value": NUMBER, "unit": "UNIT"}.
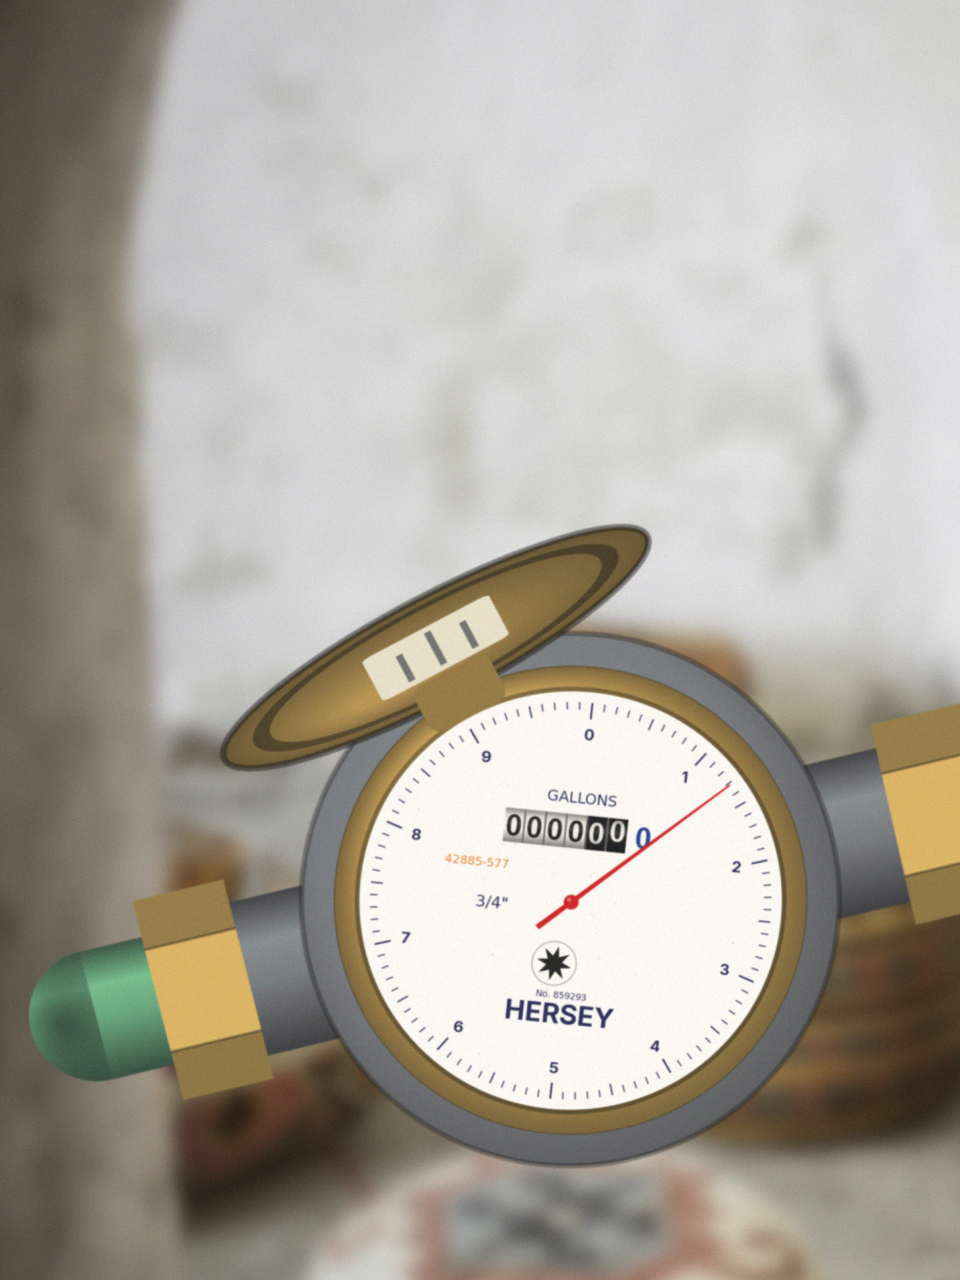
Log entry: {"value": 1.3, "unit": "gal"}
